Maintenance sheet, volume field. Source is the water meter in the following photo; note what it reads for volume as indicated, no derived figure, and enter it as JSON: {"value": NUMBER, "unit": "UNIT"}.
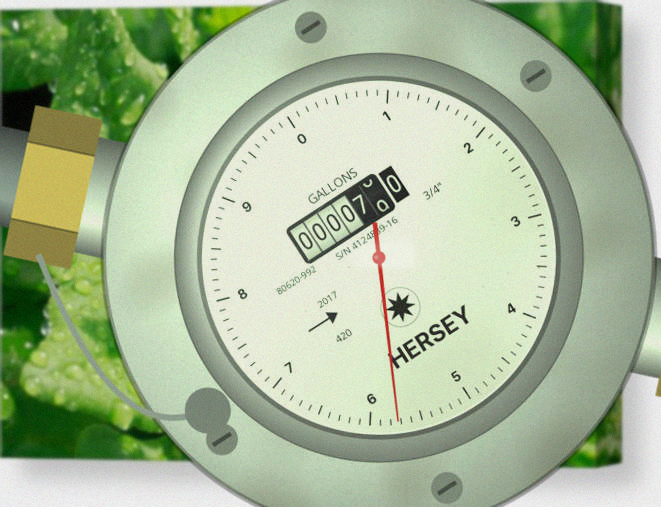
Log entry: {"value": 785.7, "unit": "gal"}
